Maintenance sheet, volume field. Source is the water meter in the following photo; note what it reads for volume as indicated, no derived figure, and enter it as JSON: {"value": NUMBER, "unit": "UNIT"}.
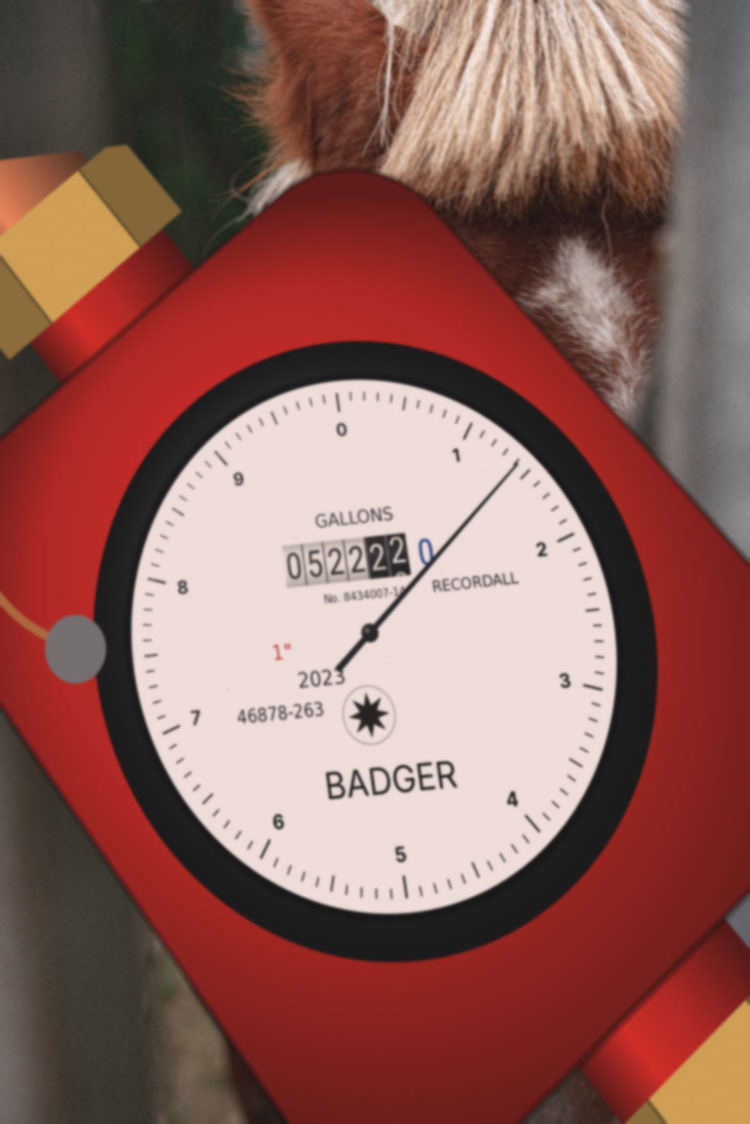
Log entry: {"value": 522221.4, "unit": "gal"}
